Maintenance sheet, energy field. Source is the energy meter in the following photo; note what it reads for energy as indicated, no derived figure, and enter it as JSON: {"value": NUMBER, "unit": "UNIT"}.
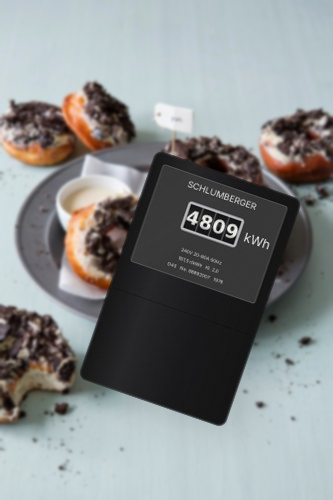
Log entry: {"value": 4809, "unit": "kWh"}
